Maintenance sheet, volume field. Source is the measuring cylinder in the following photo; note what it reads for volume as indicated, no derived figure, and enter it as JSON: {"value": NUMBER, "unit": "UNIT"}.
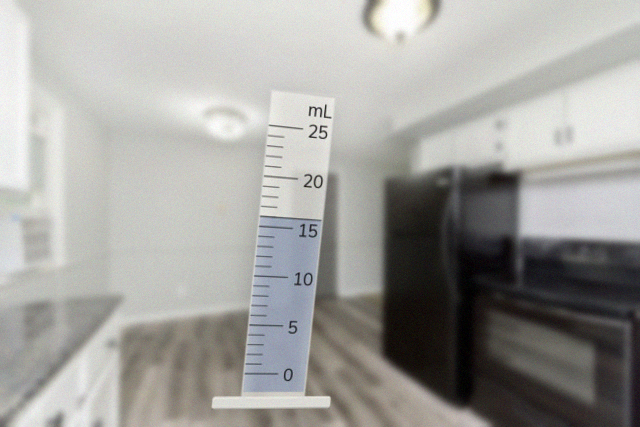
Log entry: {"value": 16, "unit": "mL"}
